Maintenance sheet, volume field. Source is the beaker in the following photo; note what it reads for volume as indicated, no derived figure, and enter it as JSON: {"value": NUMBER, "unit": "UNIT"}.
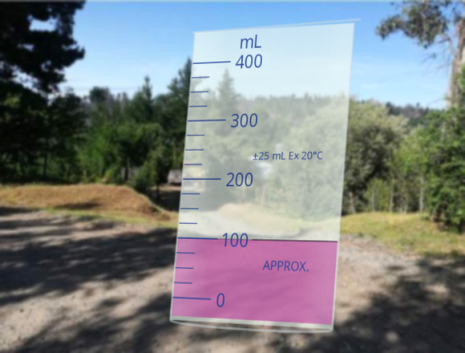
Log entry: {"value": 100, "unit": "mL"}
